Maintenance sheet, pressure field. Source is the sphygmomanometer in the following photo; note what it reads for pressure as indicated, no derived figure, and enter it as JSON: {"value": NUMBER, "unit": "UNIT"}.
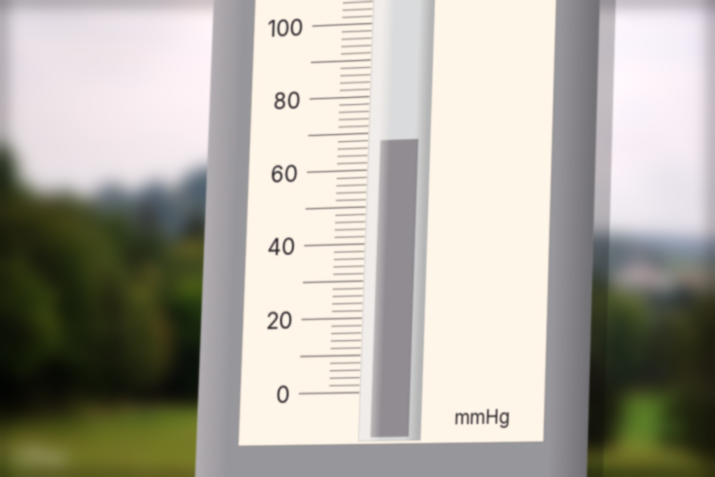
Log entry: {"value": 68, "unit": "mmHg"}
